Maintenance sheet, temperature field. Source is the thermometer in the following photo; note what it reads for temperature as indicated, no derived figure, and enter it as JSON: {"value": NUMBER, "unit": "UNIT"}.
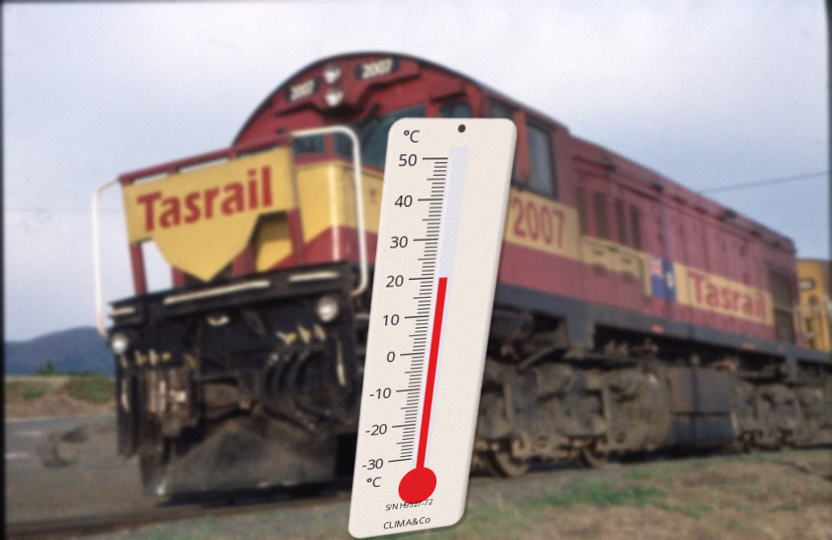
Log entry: {"value": 20, "unit": "°C"}
